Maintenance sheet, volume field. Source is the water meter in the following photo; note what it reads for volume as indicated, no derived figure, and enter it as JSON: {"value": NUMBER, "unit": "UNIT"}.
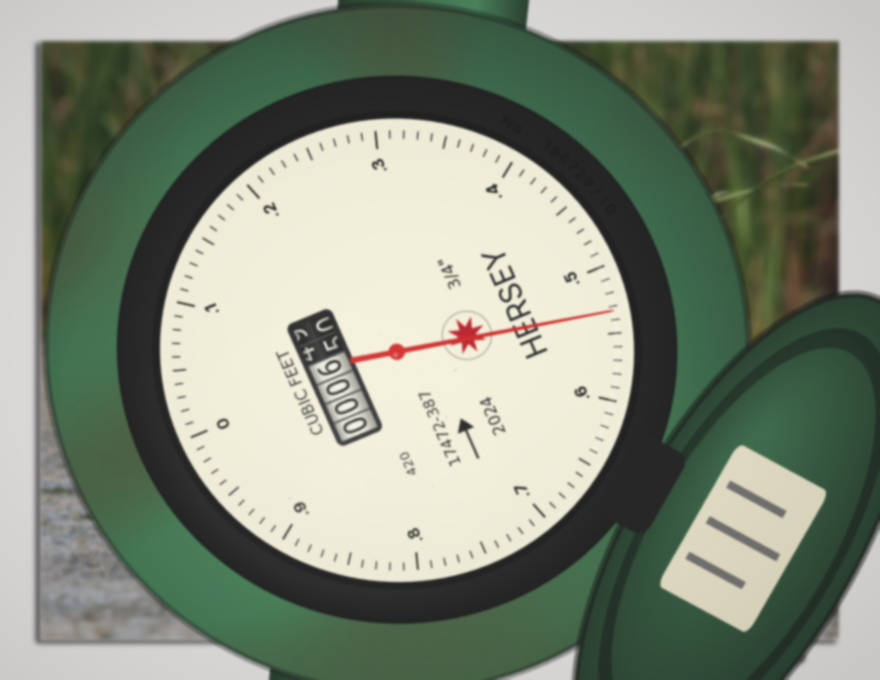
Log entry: {"value": 649.53, "unit": "ft³"}
